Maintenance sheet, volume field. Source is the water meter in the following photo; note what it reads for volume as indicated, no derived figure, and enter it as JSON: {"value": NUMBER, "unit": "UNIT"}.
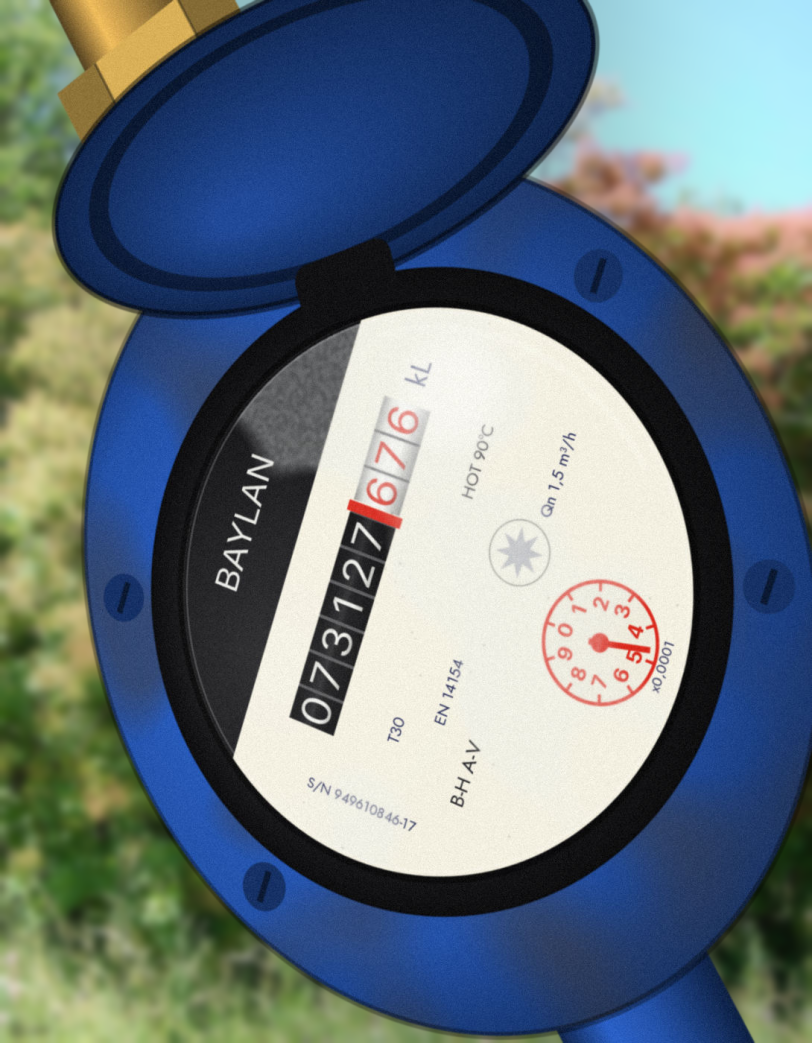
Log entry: {"value": 73127.6764, "unit": "kL"}
